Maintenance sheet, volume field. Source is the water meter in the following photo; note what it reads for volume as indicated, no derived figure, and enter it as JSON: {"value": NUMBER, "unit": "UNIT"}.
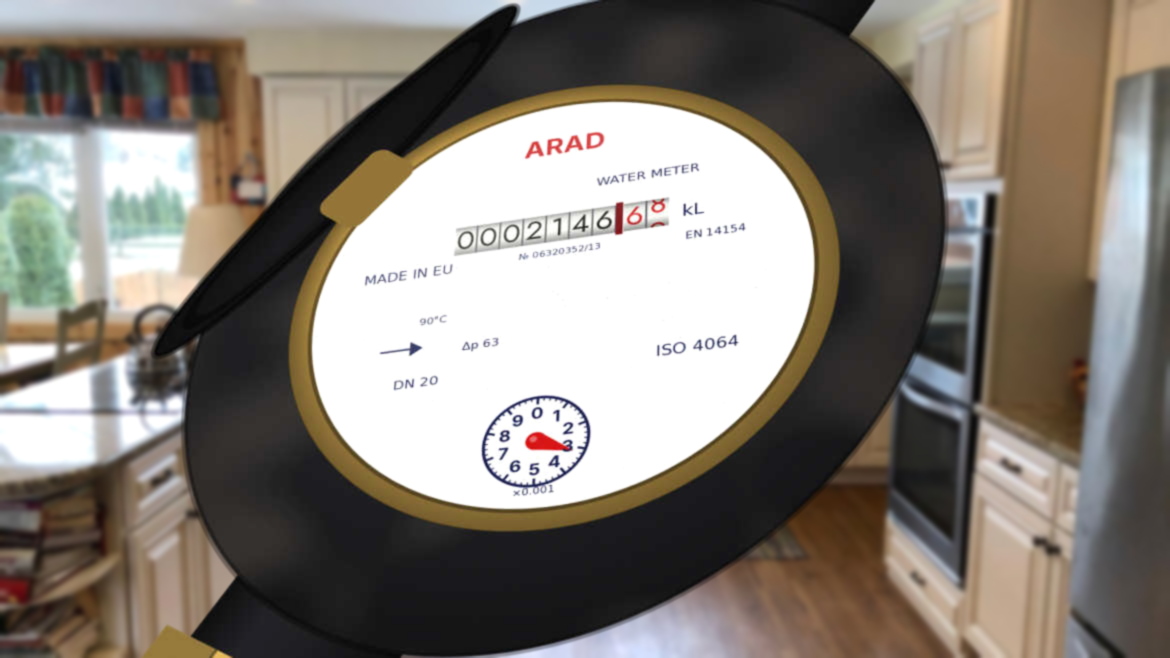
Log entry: {"value": 2146.683, "unit": "kL"}
